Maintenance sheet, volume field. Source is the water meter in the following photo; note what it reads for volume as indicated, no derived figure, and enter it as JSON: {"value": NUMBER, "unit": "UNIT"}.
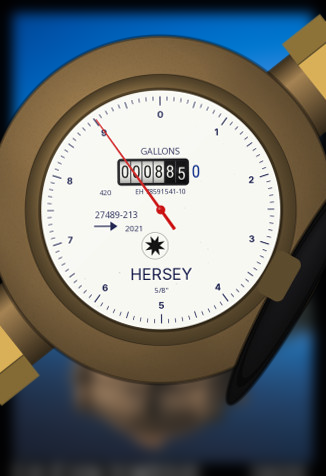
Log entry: {"value": 8849.0, "unit": "gal"}
